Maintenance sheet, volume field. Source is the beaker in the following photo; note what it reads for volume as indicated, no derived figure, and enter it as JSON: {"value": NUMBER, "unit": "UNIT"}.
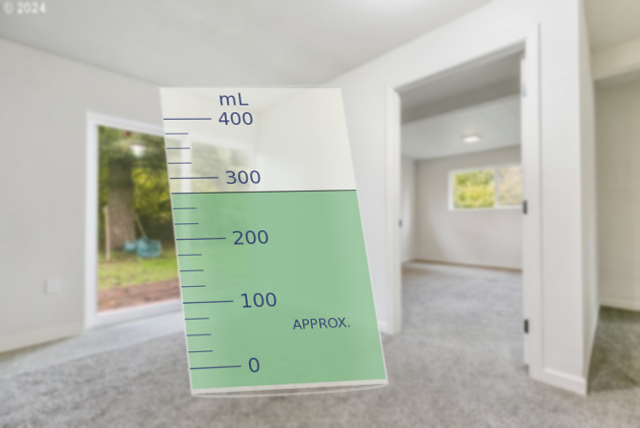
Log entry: {"value": 275, "unit": "mL"}
